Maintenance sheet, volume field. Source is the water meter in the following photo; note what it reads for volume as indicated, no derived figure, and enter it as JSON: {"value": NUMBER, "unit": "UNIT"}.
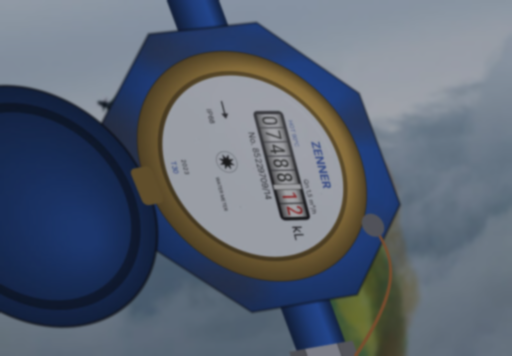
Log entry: {"value": 7488.12, "unit": "kL"}
